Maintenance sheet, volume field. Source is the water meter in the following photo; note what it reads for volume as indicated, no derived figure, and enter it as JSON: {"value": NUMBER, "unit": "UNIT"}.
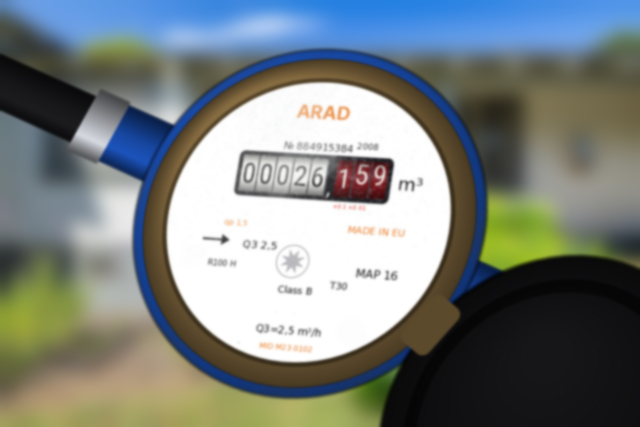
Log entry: {"value": 26.159, "unit": "m³"}
